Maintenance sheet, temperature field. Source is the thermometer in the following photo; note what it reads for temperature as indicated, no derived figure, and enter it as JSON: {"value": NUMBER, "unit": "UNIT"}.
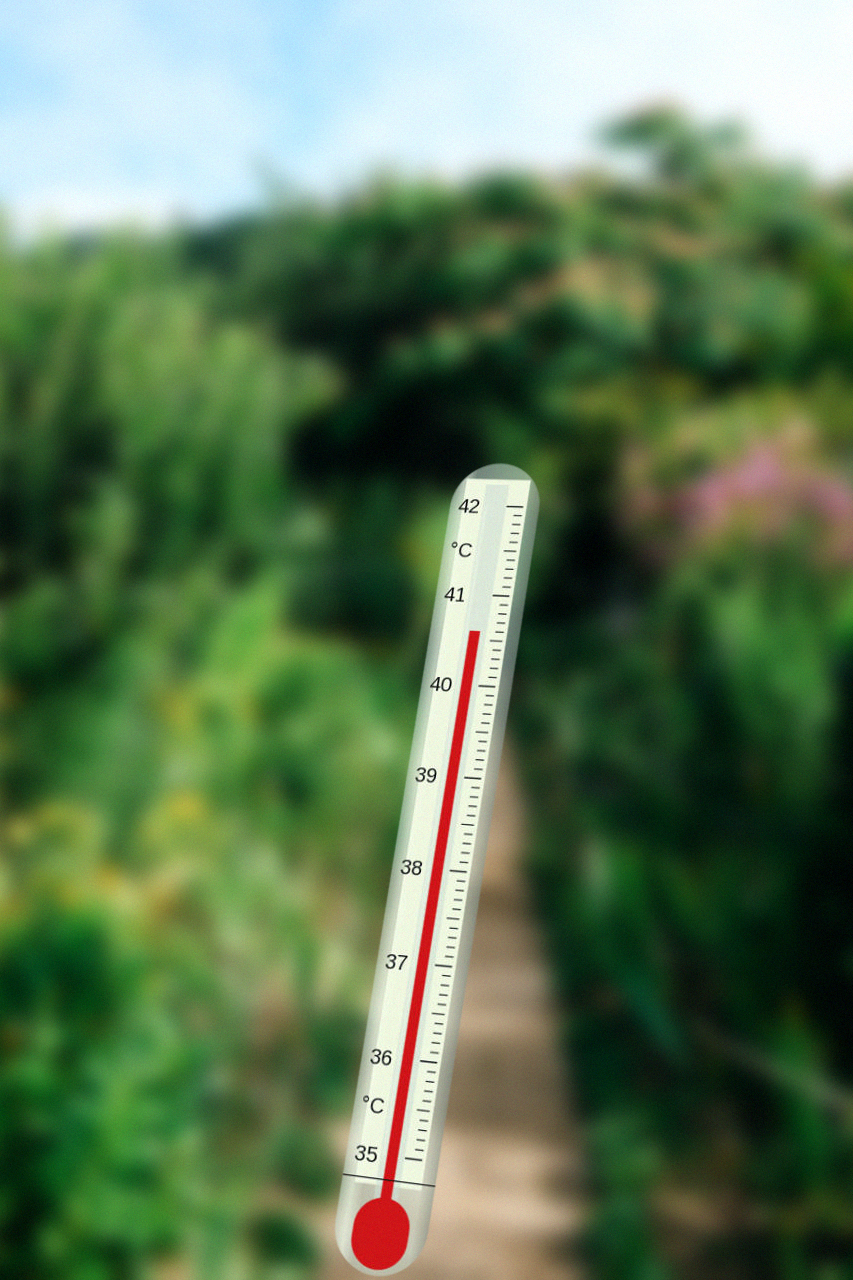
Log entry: {"value": 40.6, "unit": "°C"}
